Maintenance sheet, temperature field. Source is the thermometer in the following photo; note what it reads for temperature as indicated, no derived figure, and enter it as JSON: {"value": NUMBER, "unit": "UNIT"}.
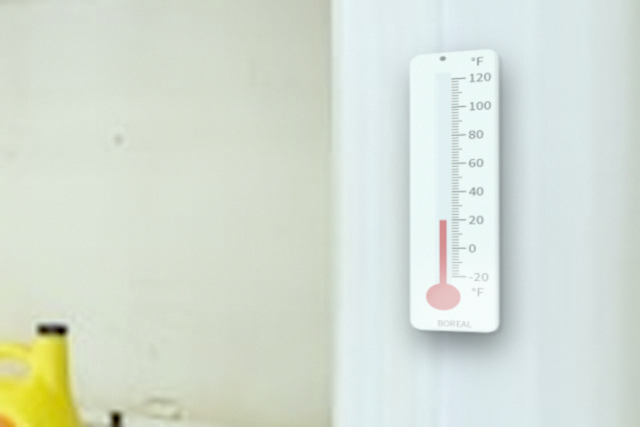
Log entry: {"value": 20, "unit": "°F"}
